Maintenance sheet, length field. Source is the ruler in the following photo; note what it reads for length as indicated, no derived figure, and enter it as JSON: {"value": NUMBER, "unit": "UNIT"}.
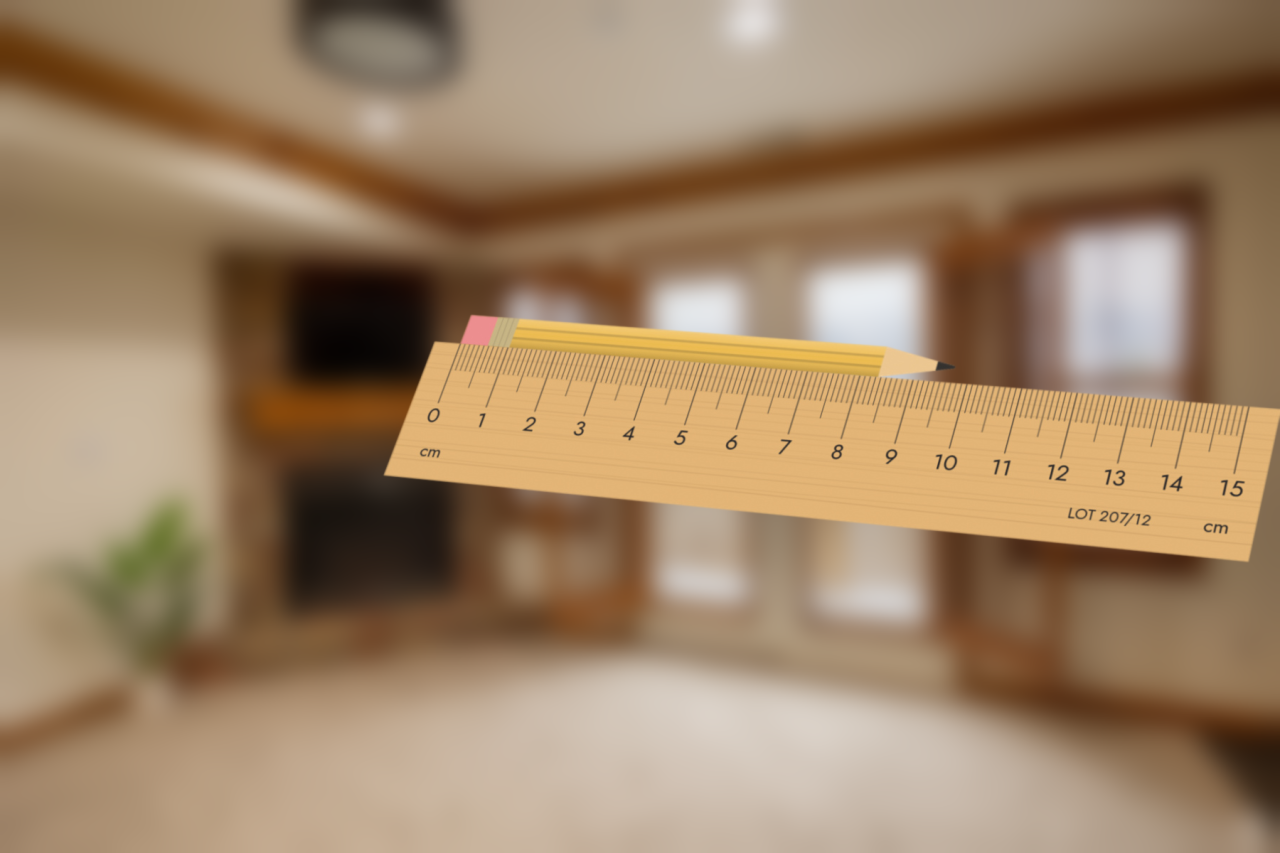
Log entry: {"value": 9.7, "unit": "cm"}
